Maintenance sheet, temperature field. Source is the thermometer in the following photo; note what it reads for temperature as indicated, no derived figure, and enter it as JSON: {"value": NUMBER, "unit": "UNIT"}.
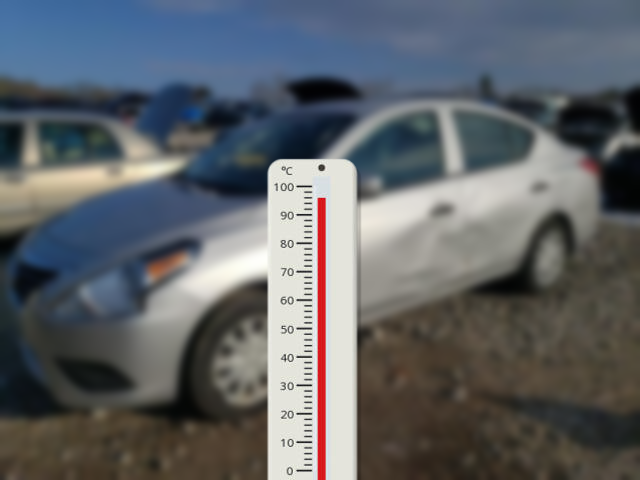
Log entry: {"value": 96, "unit": "°C"}
